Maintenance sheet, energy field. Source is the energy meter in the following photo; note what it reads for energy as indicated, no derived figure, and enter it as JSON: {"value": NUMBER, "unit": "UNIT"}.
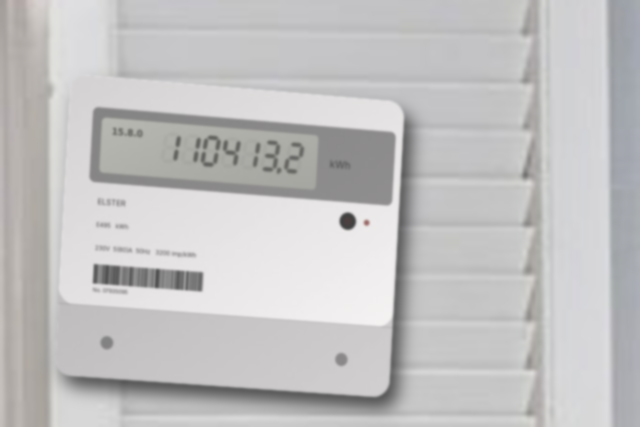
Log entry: {"value": 110413.2, "unit": "kWh"}
